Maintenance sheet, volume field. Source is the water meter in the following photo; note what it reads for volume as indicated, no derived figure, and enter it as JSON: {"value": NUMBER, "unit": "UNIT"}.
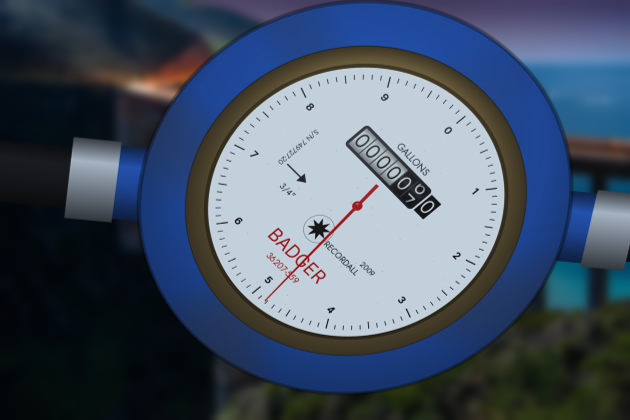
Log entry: {"value": 64.8, "unit": "gal"}
